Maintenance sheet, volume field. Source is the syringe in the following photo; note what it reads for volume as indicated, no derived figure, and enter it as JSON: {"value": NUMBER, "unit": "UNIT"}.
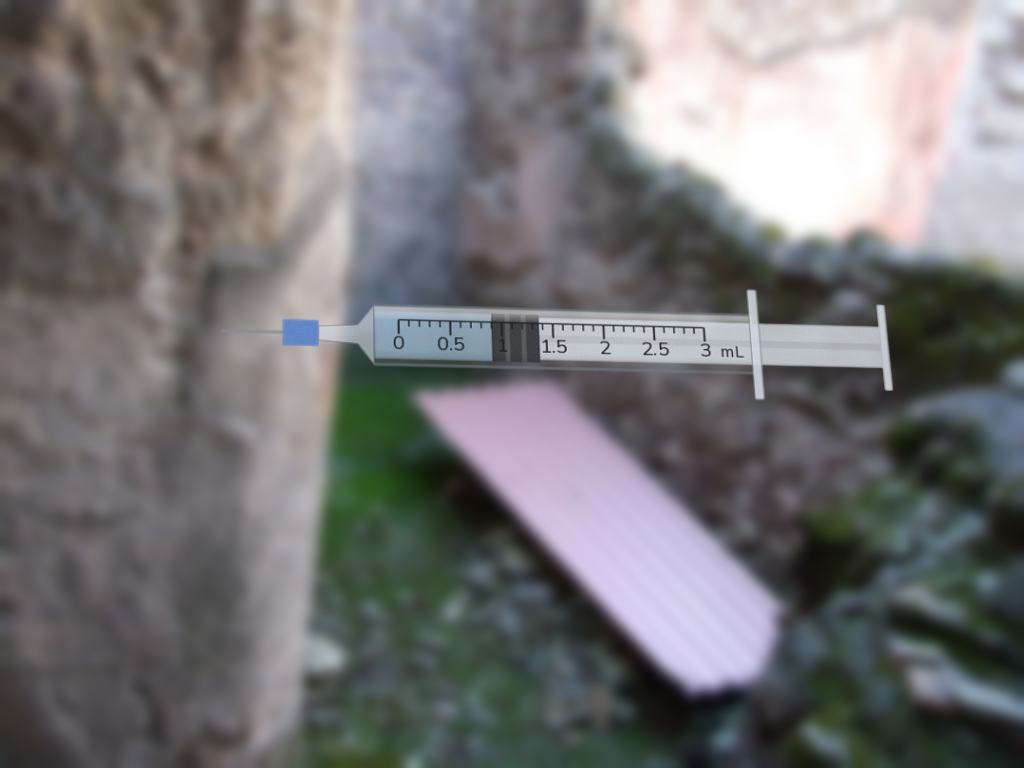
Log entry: {"value": 0.9, "unit": "mL"}
